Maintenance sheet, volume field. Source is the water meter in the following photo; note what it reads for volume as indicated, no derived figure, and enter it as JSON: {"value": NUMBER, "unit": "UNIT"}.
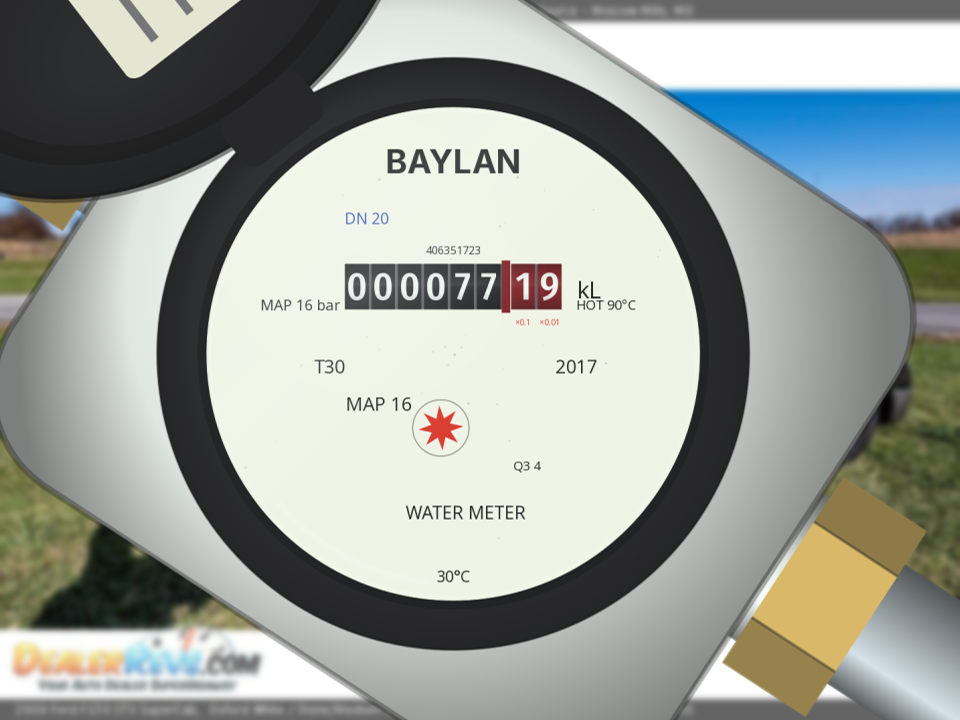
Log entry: {"value": 77.19, "unit": "kL"}
